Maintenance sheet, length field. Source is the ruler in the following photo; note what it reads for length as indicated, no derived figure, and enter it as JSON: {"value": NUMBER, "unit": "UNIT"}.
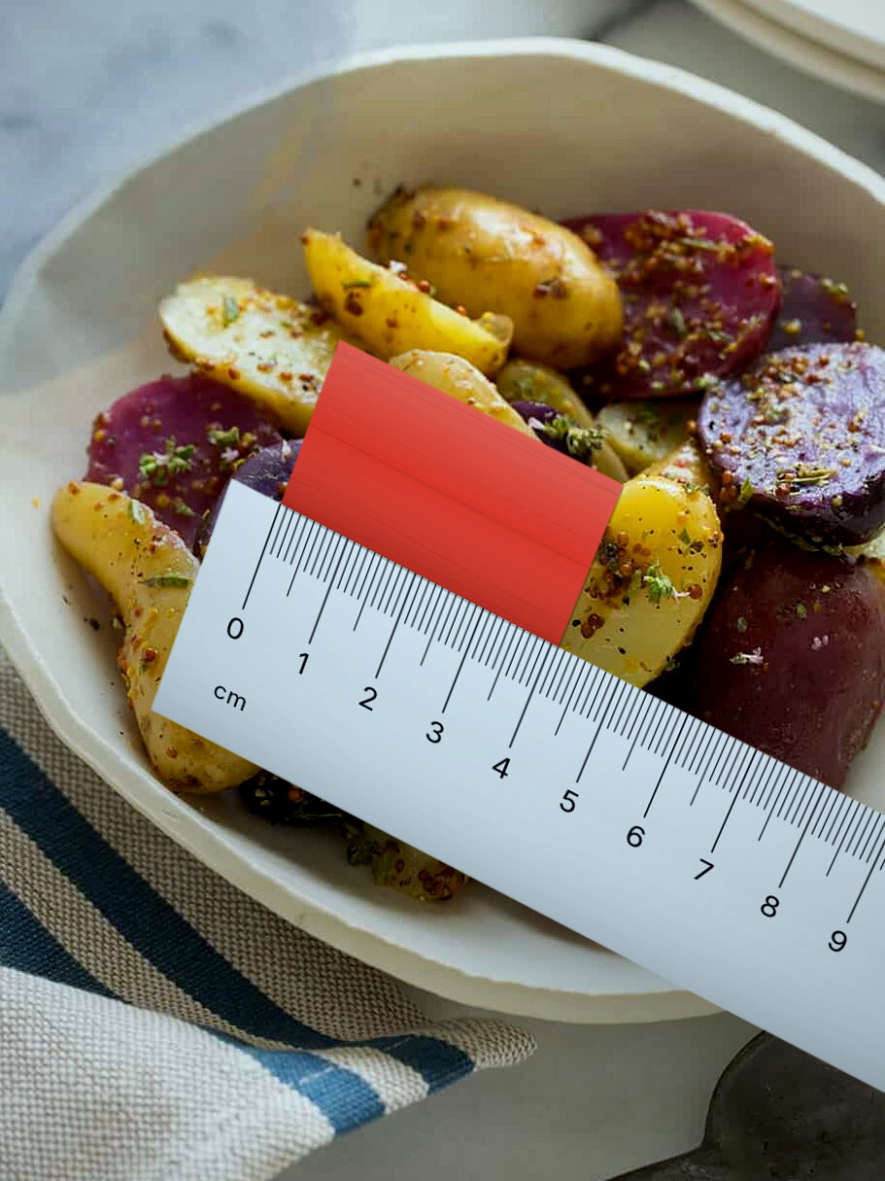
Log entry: {"value": 4.1, "unit": "cm"}
